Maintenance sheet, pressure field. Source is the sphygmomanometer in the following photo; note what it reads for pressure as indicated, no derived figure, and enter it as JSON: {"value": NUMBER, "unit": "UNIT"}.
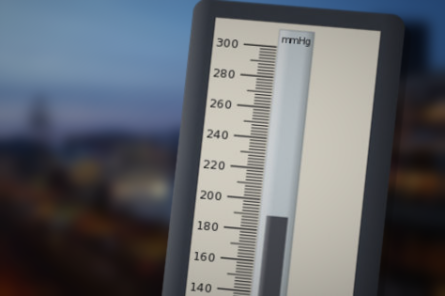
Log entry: {"value": 190, "unit": "mmHg"}
